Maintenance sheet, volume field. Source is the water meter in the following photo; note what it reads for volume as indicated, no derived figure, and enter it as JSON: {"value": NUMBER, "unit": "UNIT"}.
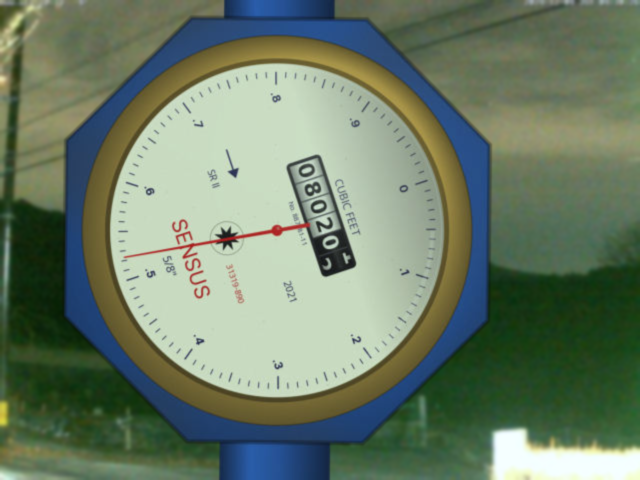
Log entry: {"value": 80201.52, "unit": "ft³"}
